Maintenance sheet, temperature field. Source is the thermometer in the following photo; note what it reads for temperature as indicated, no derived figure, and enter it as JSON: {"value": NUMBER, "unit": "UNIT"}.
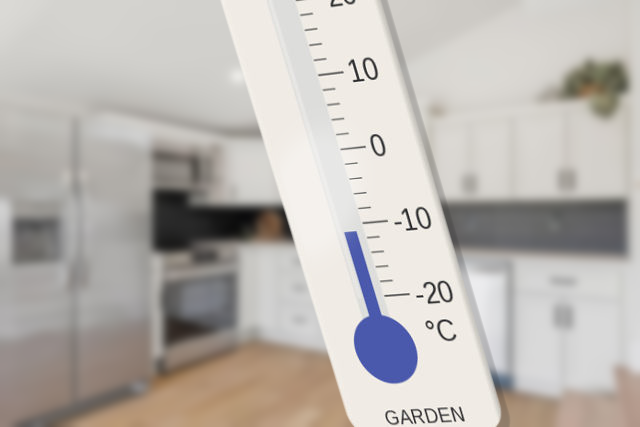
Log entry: {"value": -11, "unit": "°C"}
